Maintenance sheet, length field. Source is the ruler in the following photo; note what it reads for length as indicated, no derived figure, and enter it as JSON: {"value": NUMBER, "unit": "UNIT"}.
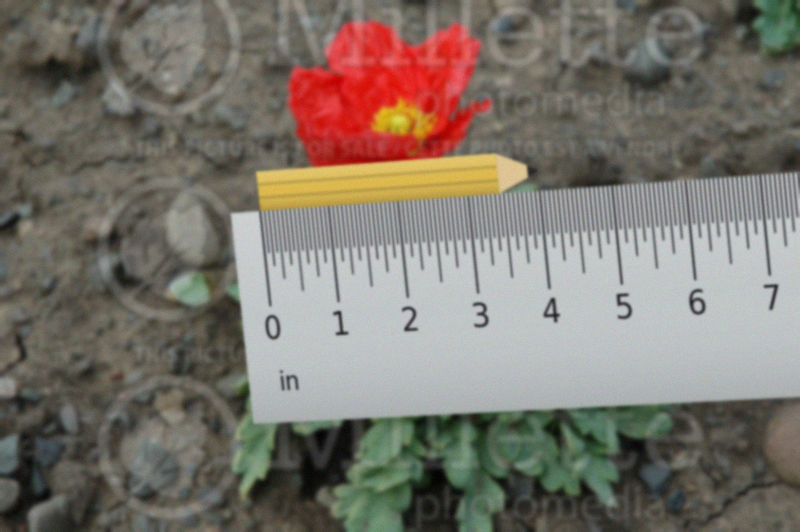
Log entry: {"value": 4, "unit": "in"}
